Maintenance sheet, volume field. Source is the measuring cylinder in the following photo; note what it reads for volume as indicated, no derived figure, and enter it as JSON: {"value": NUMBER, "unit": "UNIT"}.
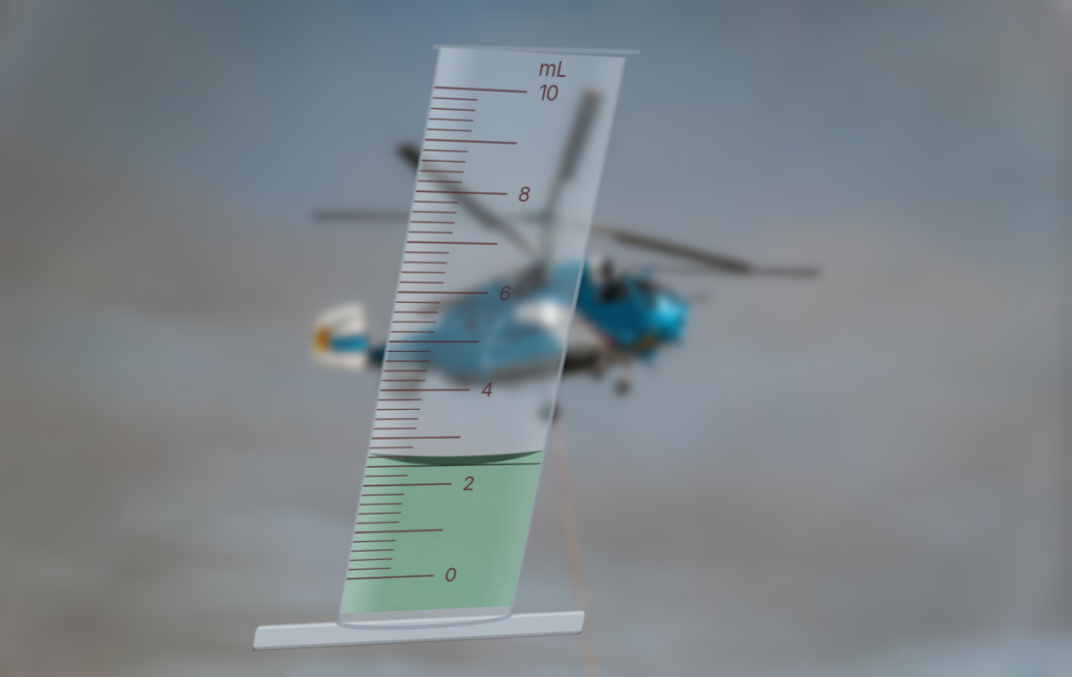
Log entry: {"value": 2.4, "unit": "mL"}
